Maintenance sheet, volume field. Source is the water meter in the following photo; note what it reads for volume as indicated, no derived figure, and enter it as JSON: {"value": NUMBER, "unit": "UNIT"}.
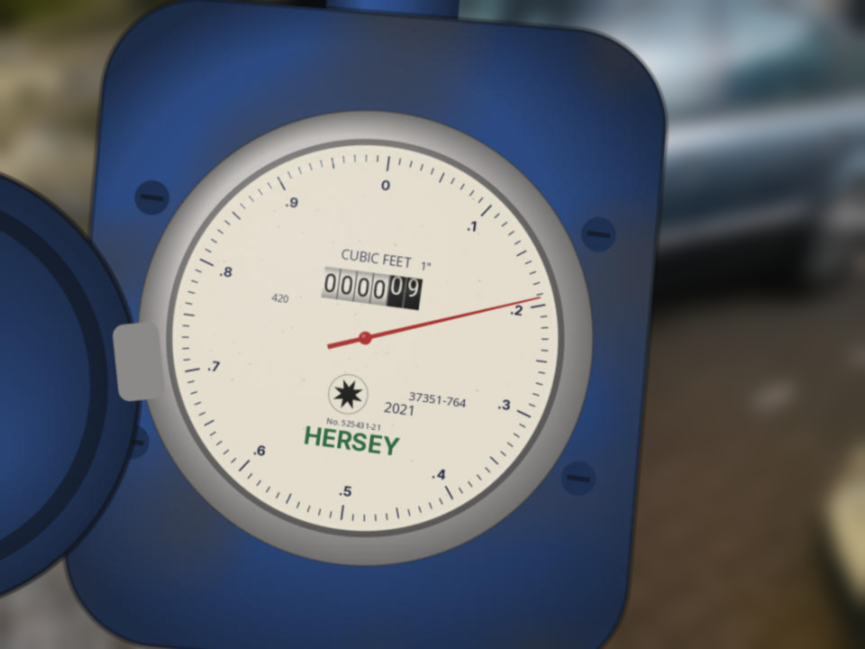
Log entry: {"value": 9.19, "unit": "ft³"}
